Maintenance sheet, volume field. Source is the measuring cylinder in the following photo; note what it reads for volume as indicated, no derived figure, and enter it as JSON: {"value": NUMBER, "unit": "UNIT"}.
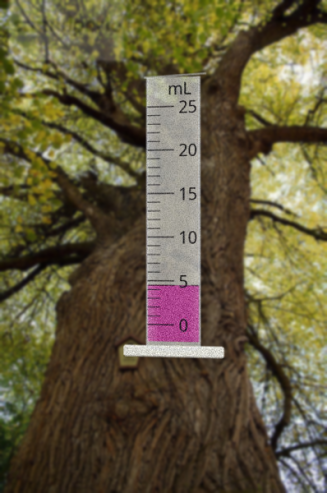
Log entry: {"value": 4.5, "unit": "mL"}
